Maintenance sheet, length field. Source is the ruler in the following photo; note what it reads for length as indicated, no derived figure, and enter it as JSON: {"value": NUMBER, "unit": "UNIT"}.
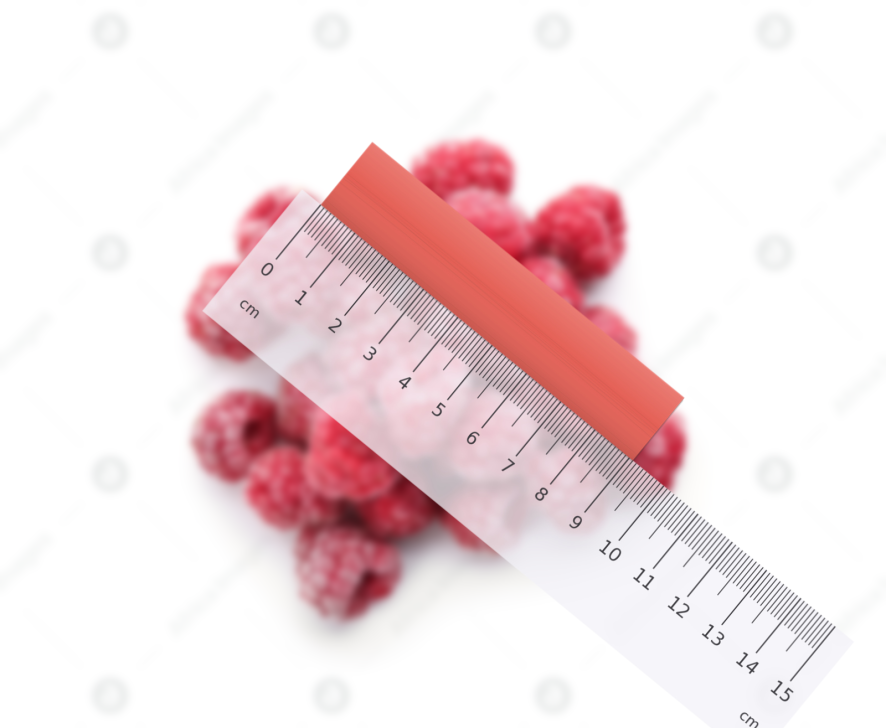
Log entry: {"value": 9.1, "unit": "cm"}
